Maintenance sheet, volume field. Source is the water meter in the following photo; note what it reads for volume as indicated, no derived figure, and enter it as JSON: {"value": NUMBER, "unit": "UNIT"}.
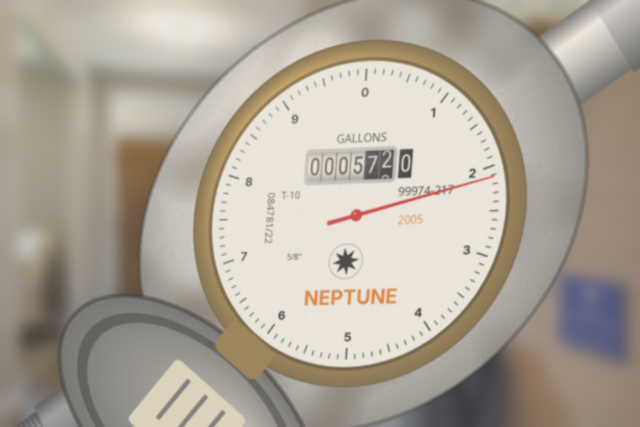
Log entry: {"value": 5722.1, "unit": "gal"}
